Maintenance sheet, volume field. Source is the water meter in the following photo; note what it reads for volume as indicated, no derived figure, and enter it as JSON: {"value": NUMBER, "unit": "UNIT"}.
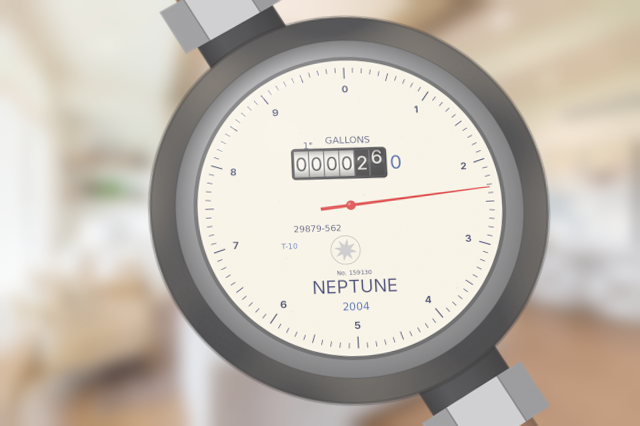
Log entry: {"value": 262.3, "unit": "gal"}
